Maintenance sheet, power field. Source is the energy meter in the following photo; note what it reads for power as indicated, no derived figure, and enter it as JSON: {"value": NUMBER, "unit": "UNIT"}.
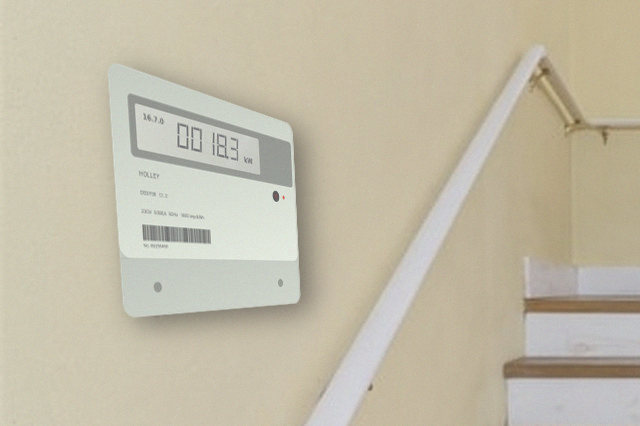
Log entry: {"value": 18.3, "unit": "kW"}
